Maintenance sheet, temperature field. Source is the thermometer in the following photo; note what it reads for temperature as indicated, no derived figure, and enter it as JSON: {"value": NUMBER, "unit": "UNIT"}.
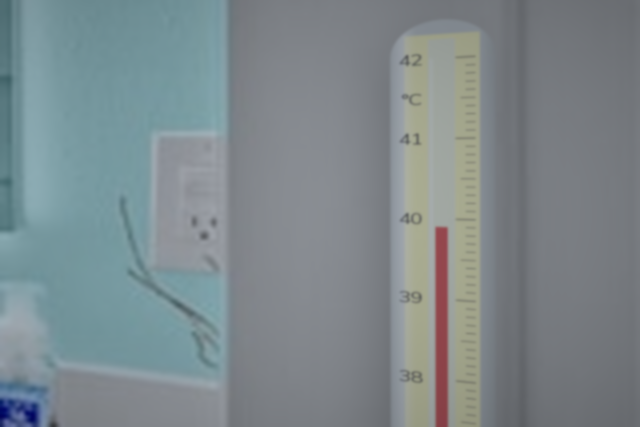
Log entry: {"value": 39.9, "unit": "°C"}
